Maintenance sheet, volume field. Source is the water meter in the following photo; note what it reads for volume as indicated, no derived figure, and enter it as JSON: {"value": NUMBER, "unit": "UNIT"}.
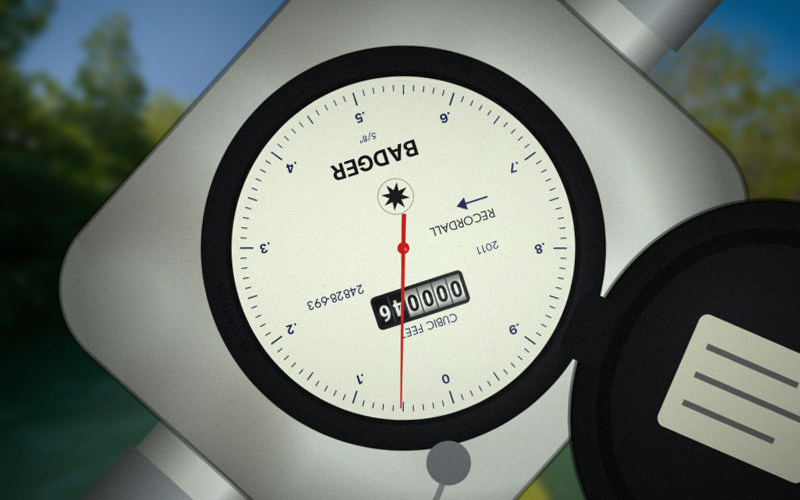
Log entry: {"value": 46.05, "unit": "ft³"}
